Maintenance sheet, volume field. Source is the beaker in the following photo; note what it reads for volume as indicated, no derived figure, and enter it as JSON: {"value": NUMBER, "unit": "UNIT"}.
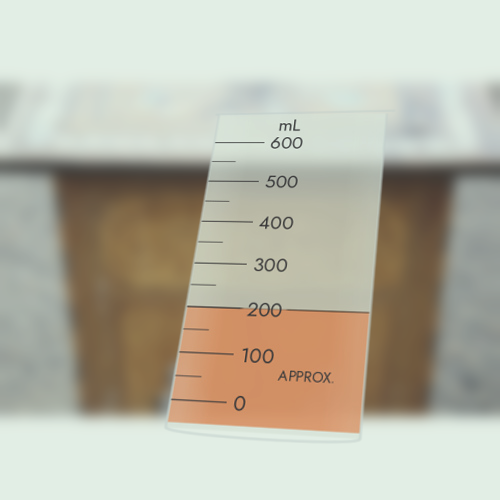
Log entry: {"value": 200, "unit": "mL"}
